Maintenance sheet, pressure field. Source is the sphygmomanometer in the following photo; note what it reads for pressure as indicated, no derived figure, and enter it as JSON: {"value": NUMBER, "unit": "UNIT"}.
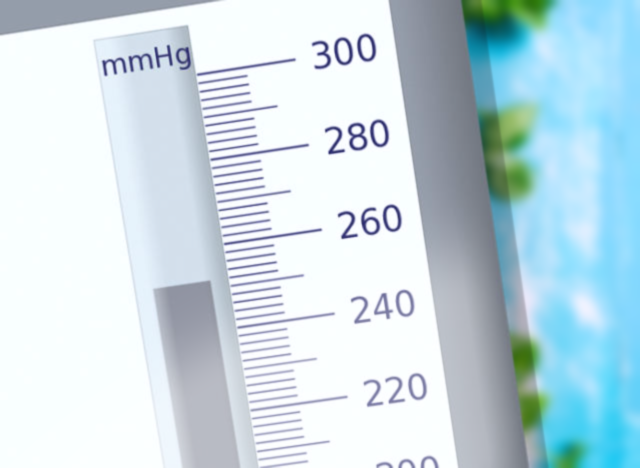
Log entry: {"value": 252, "unit": "mmHg"}
